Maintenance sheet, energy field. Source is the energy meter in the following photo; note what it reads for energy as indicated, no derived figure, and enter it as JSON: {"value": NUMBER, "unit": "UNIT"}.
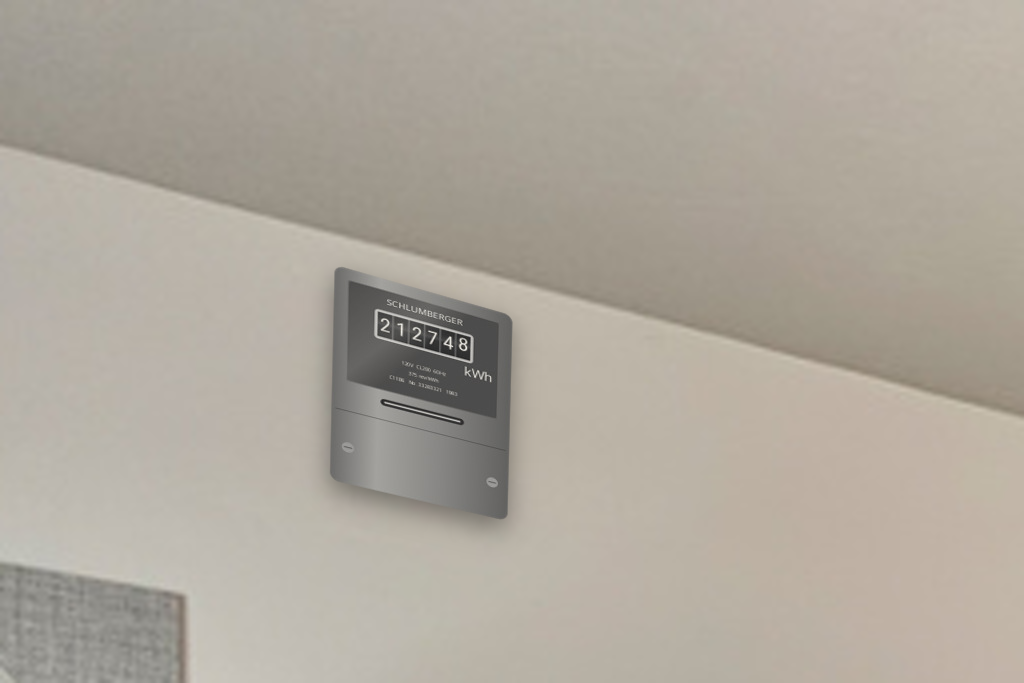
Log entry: {"value": 212748, "unit": "kWh"}
